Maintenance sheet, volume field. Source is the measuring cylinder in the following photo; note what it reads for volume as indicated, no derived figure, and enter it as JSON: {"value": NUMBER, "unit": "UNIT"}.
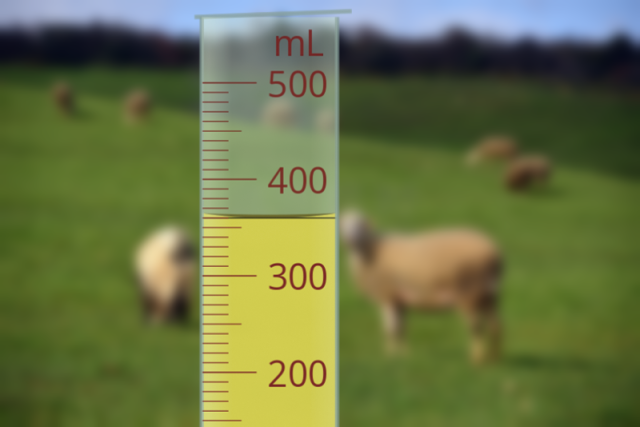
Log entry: {"value": 360, "unit": "mL"}
